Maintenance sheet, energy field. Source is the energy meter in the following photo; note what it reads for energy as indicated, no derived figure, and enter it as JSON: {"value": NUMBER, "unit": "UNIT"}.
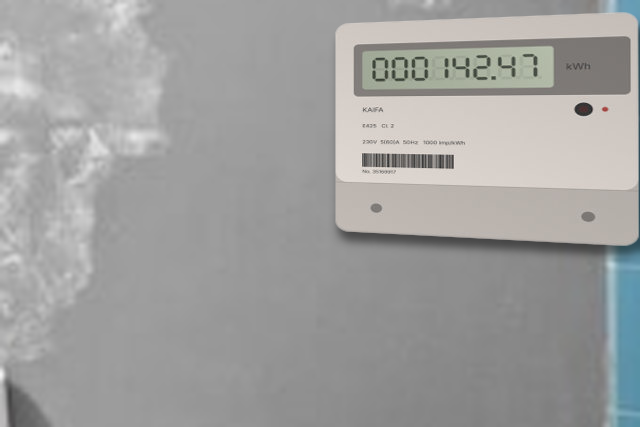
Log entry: {"value": 142.47, "unit": "kWh"}
